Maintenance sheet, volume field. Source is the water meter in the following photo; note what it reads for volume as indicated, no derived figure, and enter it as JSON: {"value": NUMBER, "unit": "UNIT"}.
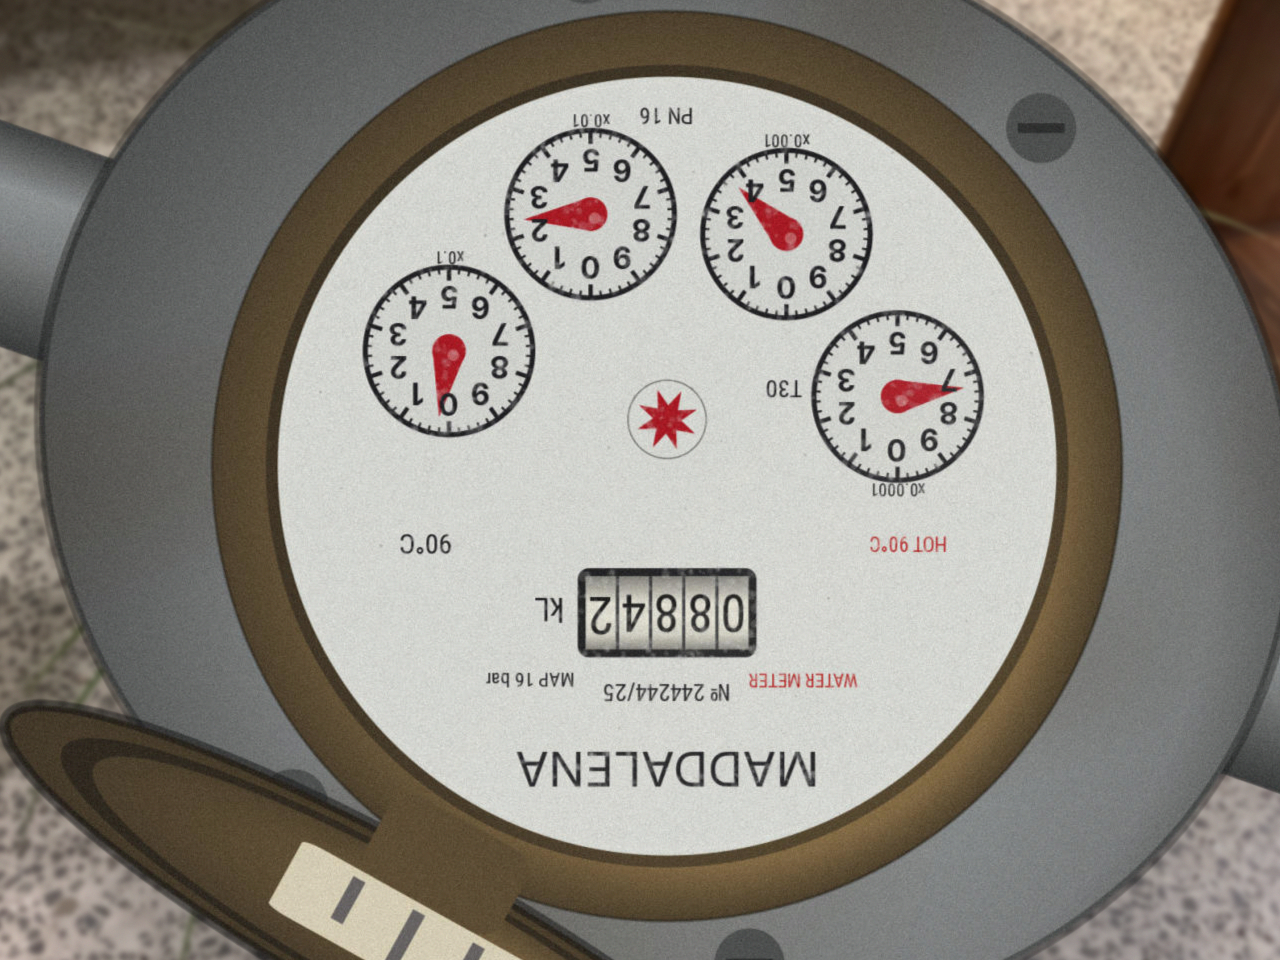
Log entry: {"value": 8842.0237, "unit": "kL"}
